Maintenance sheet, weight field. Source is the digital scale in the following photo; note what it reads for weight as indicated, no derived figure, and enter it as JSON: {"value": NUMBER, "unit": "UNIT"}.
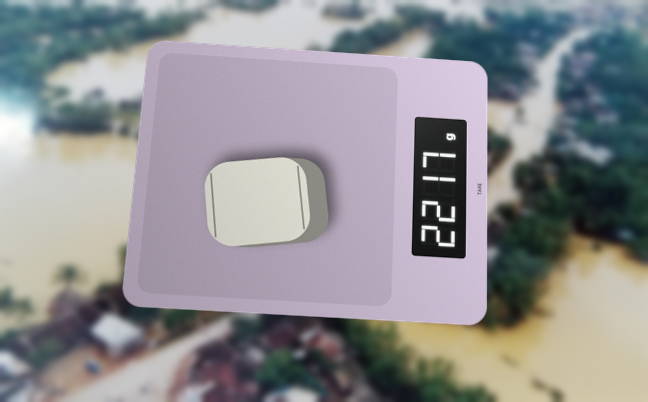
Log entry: {"value": 2217, "unit": "g"}
